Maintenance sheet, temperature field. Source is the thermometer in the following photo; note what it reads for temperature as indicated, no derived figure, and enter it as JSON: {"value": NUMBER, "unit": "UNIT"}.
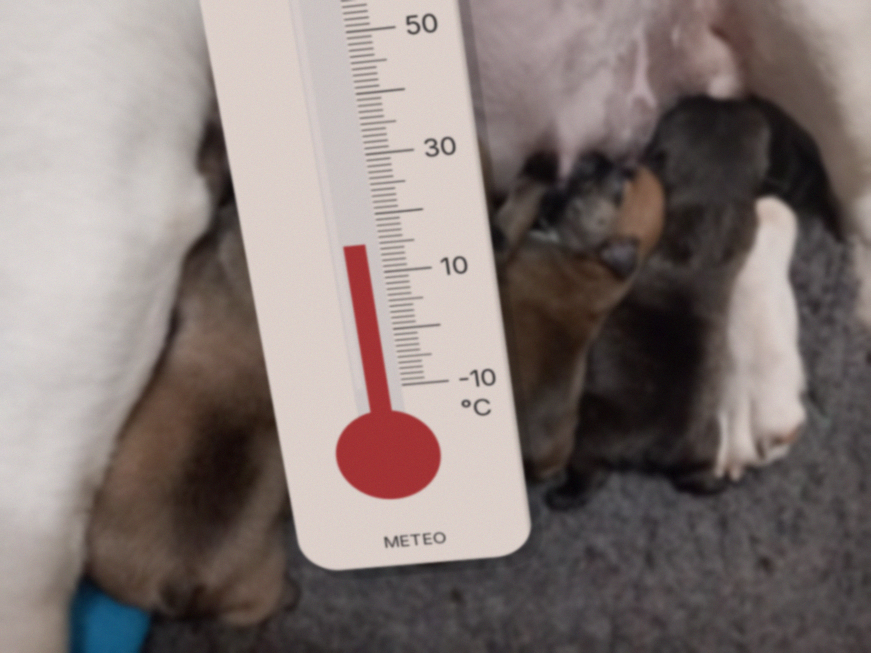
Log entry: {"value": 15, "unit": "°C"}
